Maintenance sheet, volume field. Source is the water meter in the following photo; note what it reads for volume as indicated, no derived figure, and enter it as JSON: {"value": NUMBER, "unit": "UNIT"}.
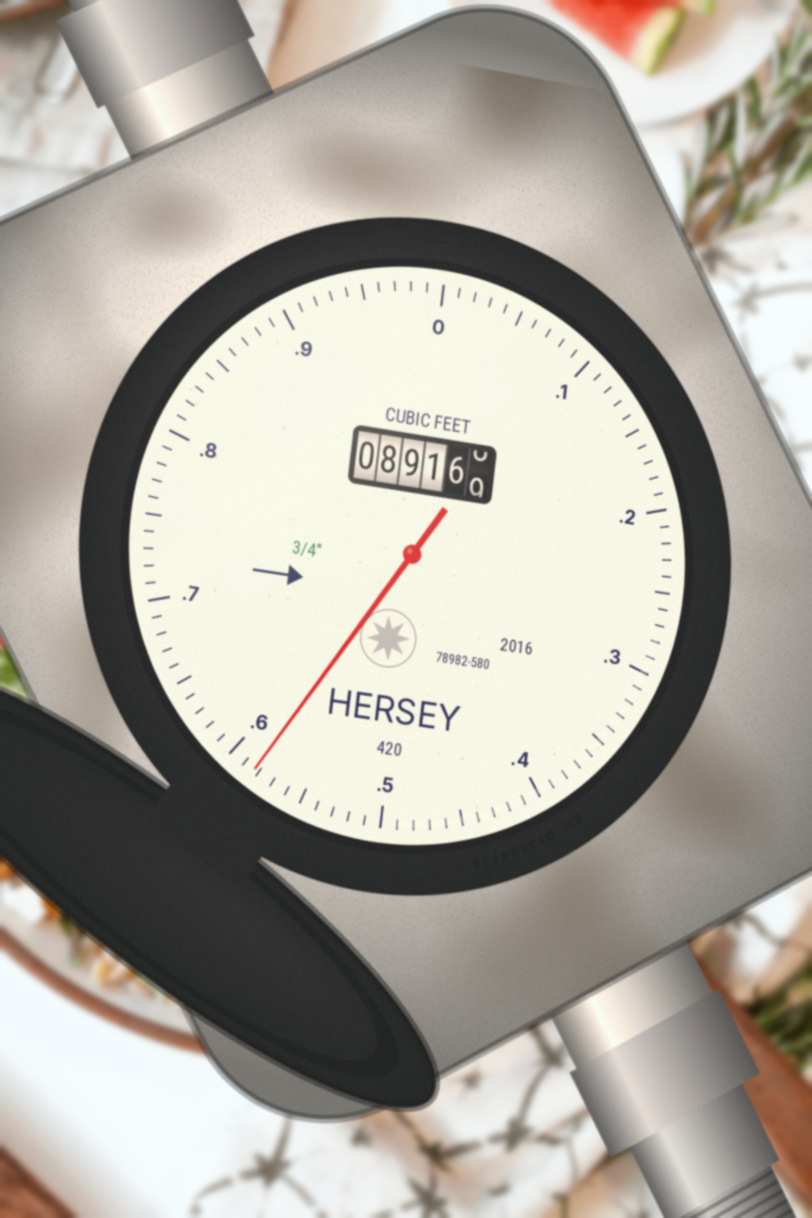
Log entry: {"value": 89168.58, "unit": "ft³"}
